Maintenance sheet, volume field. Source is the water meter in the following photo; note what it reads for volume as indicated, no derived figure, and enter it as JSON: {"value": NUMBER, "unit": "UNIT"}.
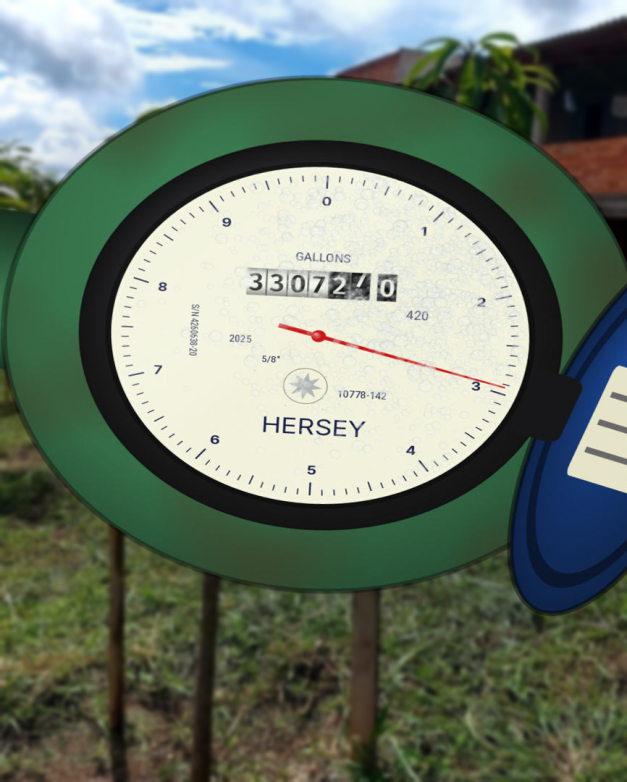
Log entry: {"value": 3307272.9, "unit": "gal"}
